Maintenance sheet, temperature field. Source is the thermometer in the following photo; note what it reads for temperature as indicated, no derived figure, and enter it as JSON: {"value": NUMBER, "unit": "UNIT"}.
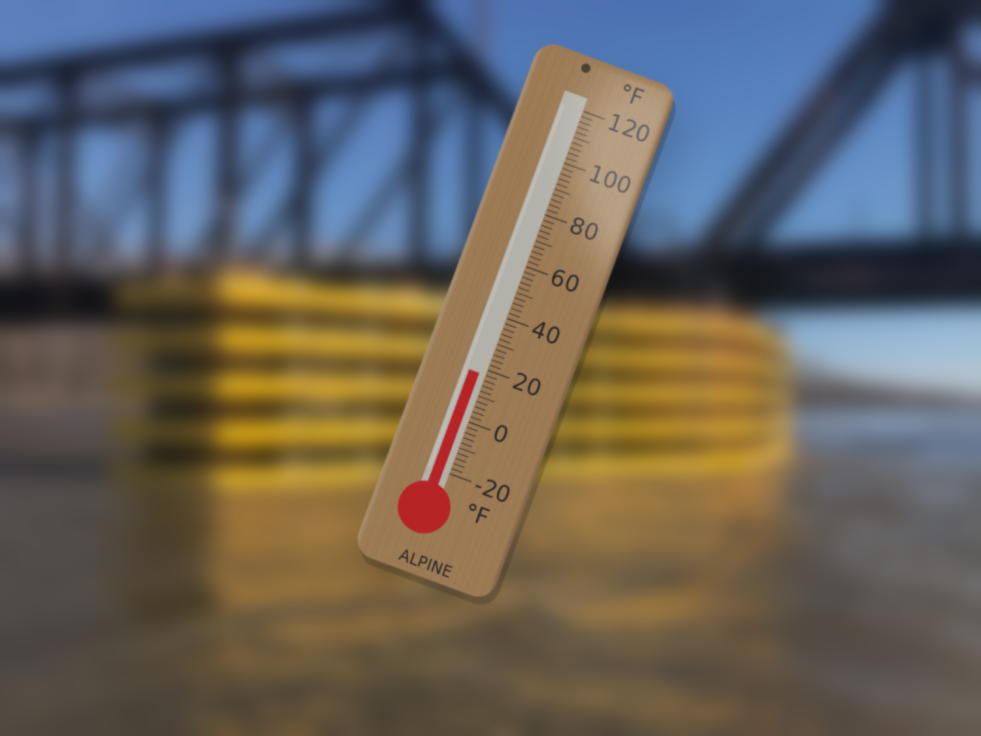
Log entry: {"value": 18, "unit": "°F"}
